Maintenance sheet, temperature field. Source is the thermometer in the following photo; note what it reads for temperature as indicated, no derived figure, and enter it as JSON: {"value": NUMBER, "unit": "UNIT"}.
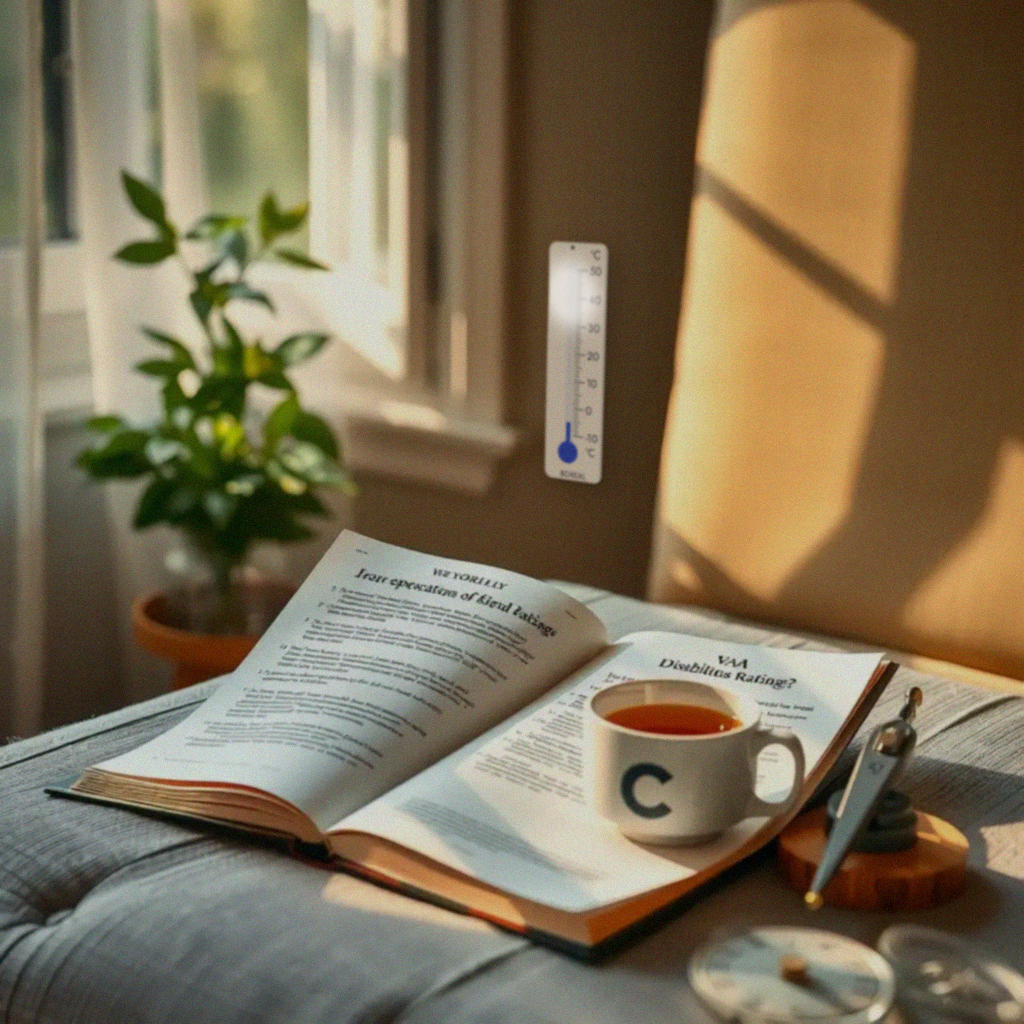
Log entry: {"value": -5, "unit": "°C"}
